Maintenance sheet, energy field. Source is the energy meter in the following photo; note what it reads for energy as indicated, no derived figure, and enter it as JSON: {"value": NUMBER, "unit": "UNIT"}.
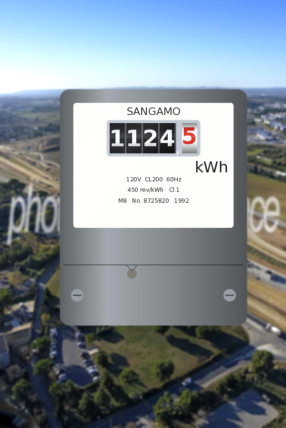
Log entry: {"value": 1124.5, "unit": "kWh"}
